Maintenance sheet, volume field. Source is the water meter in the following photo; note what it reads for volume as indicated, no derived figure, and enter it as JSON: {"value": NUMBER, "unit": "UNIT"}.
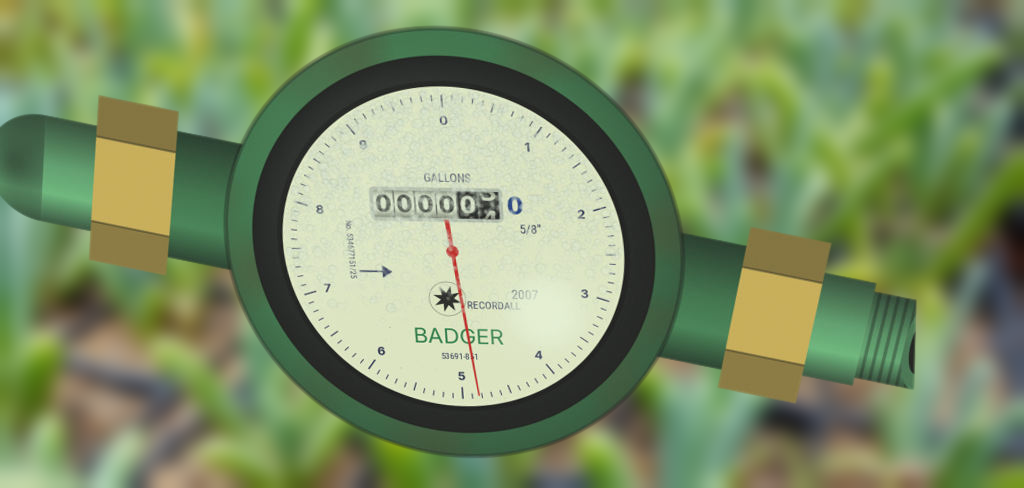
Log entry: {"value": 34.8, "unit": "gal"}
